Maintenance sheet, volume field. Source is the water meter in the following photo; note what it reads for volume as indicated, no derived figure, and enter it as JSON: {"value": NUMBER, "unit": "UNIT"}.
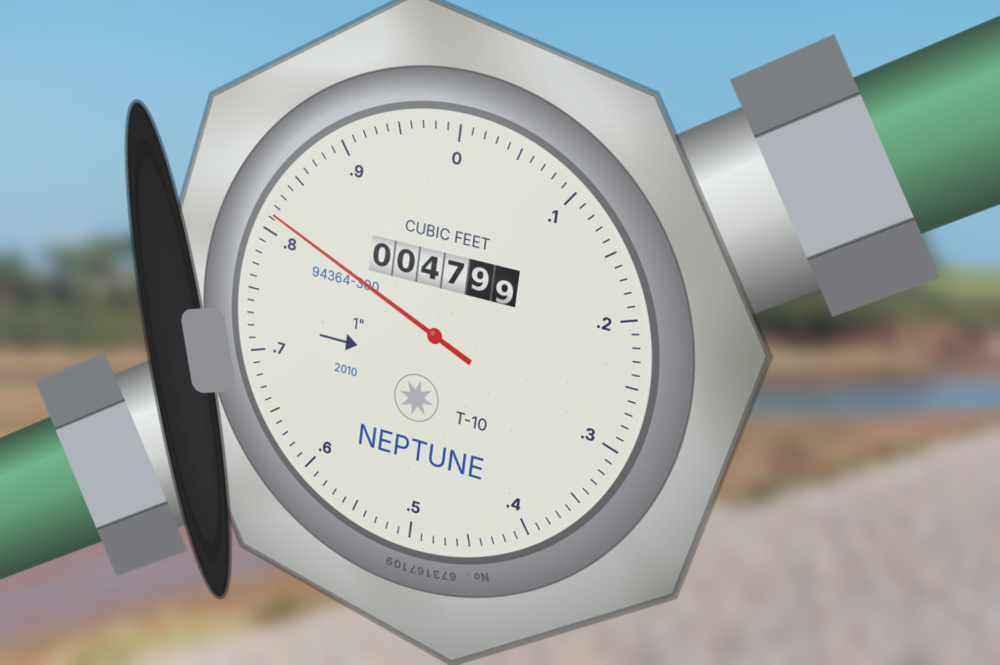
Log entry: {"value": 4798.81, "unit": "ft³"}
